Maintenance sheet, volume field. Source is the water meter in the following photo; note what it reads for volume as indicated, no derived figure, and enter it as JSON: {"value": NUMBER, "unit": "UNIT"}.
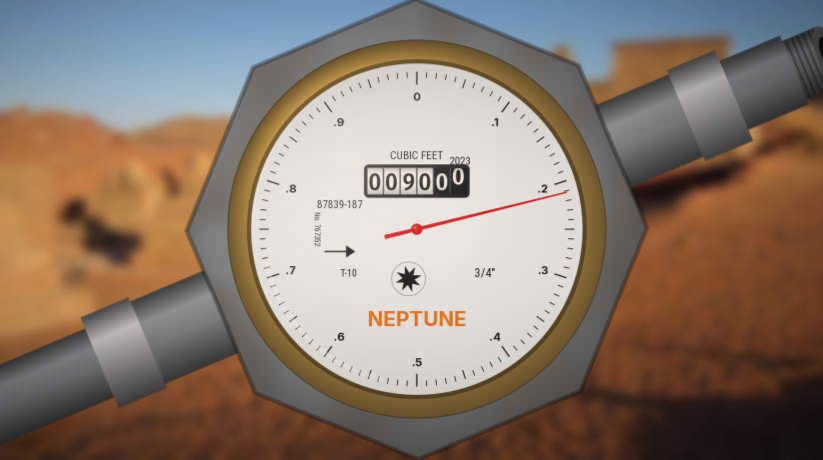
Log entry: {"value": 9000.21, "unit": "ft³"}
